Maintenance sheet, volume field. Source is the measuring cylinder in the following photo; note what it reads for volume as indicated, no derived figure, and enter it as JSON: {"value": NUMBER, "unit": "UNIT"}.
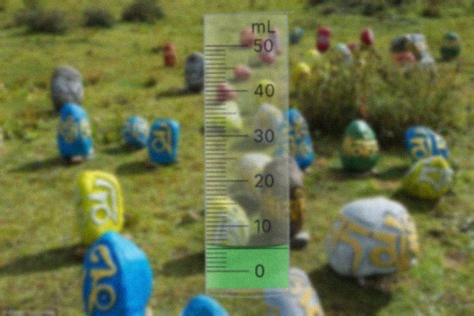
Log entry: {"value": 5, "unit": "mL"}
